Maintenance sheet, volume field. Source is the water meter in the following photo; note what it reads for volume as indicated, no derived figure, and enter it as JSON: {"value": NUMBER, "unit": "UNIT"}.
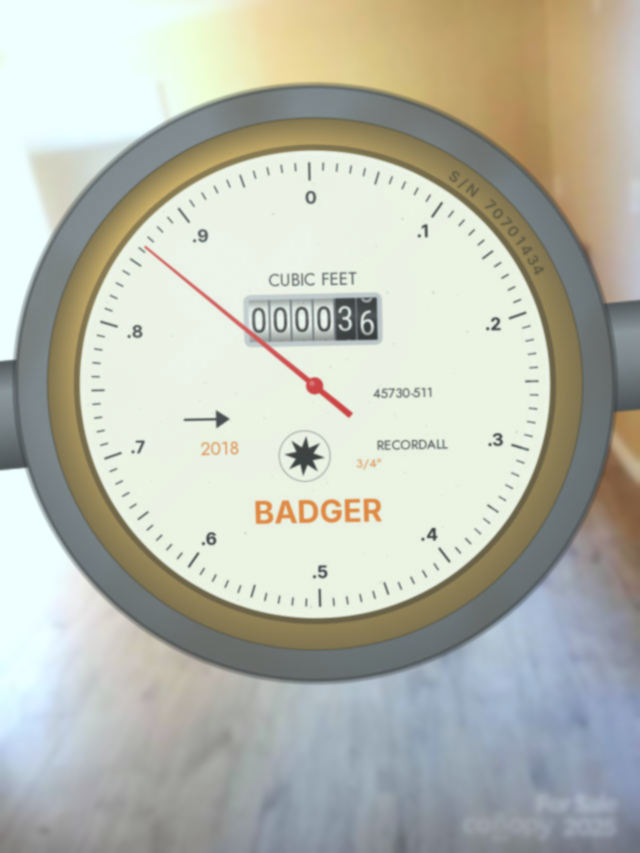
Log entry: {"value": 35.86, "unit": "ft³"}
